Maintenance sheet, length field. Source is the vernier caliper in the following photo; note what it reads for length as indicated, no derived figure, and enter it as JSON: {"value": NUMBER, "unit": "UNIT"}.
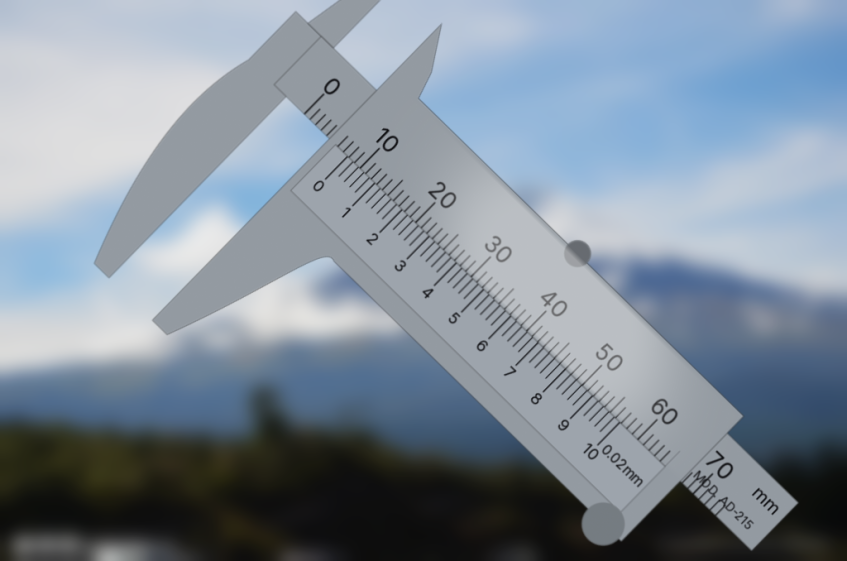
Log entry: {"value": 7.8, "unit": "mm"}
